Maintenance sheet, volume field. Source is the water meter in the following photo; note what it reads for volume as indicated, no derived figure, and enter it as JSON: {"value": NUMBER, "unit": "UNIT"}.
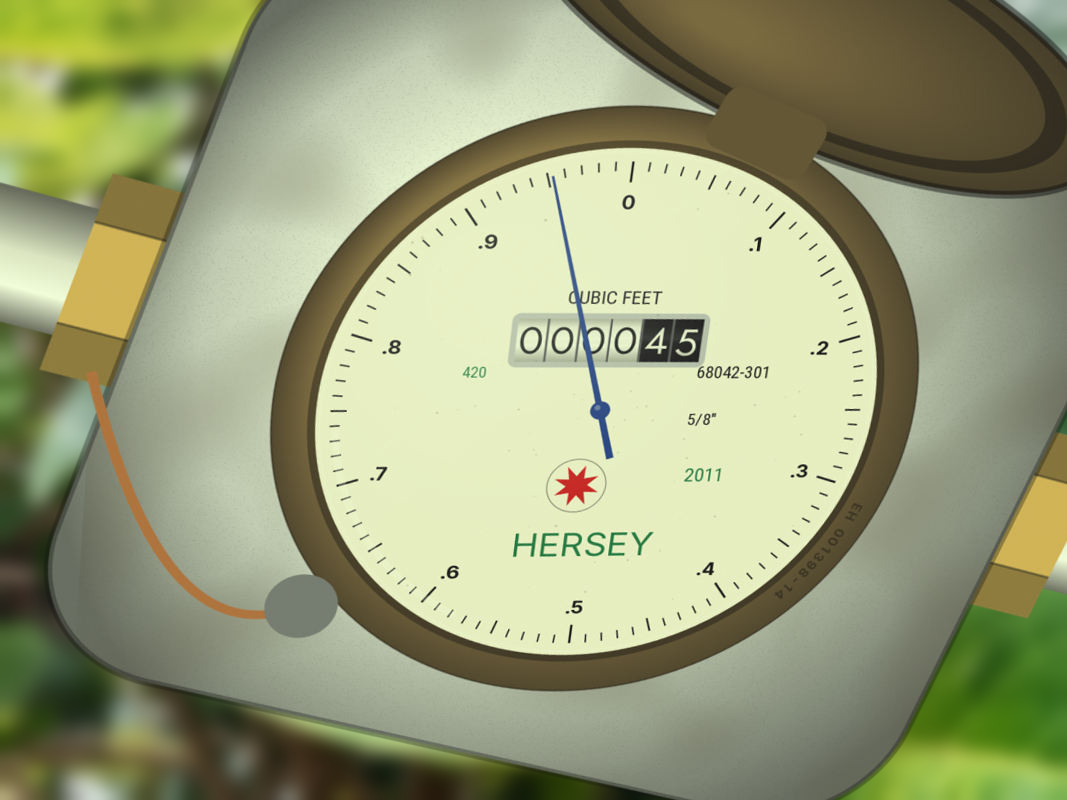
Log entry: {"value": 44.95, "unit": "ft³"}
